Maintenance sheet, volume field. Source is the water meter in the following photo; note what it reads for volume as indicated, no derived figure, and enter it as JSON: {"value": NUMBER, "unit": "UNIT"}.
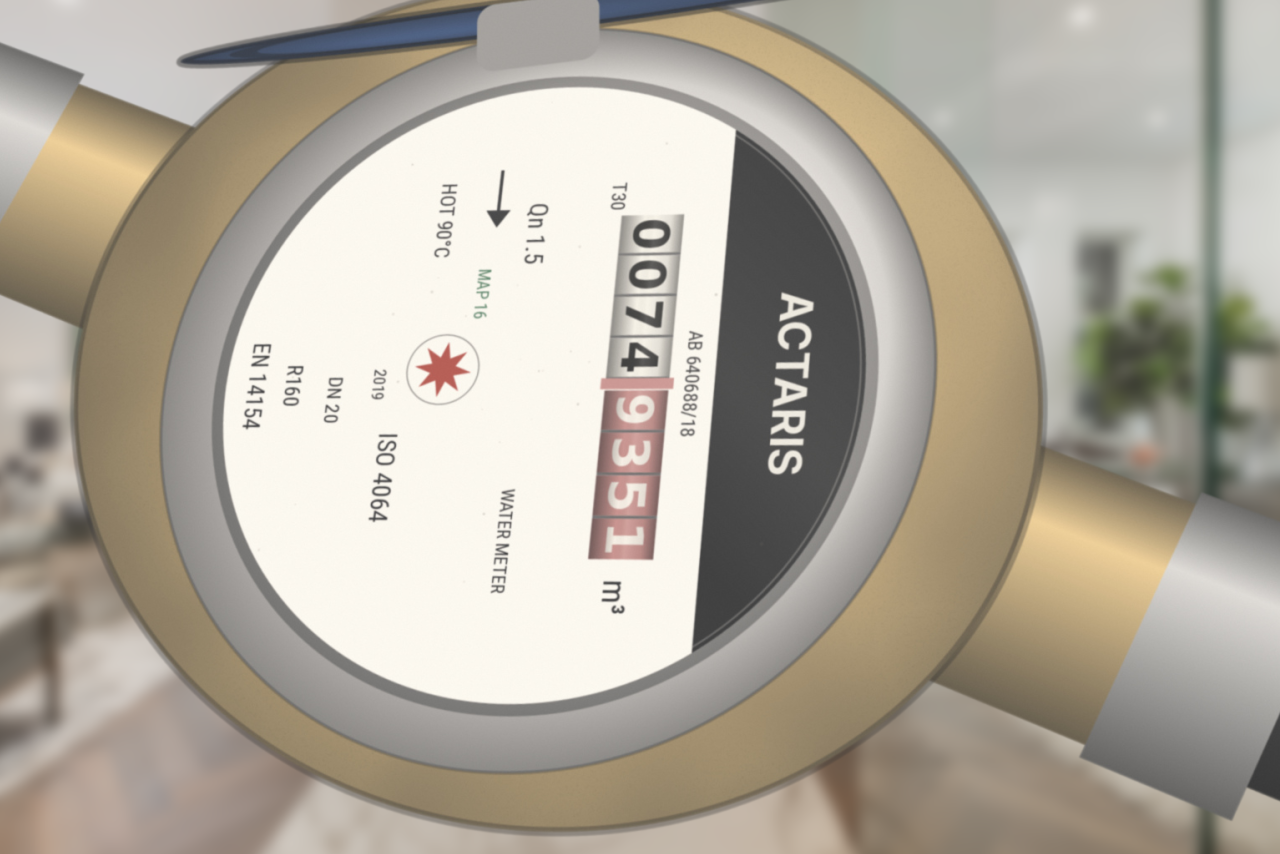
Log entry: {"value": 74.9351, "unit": "m³"}
